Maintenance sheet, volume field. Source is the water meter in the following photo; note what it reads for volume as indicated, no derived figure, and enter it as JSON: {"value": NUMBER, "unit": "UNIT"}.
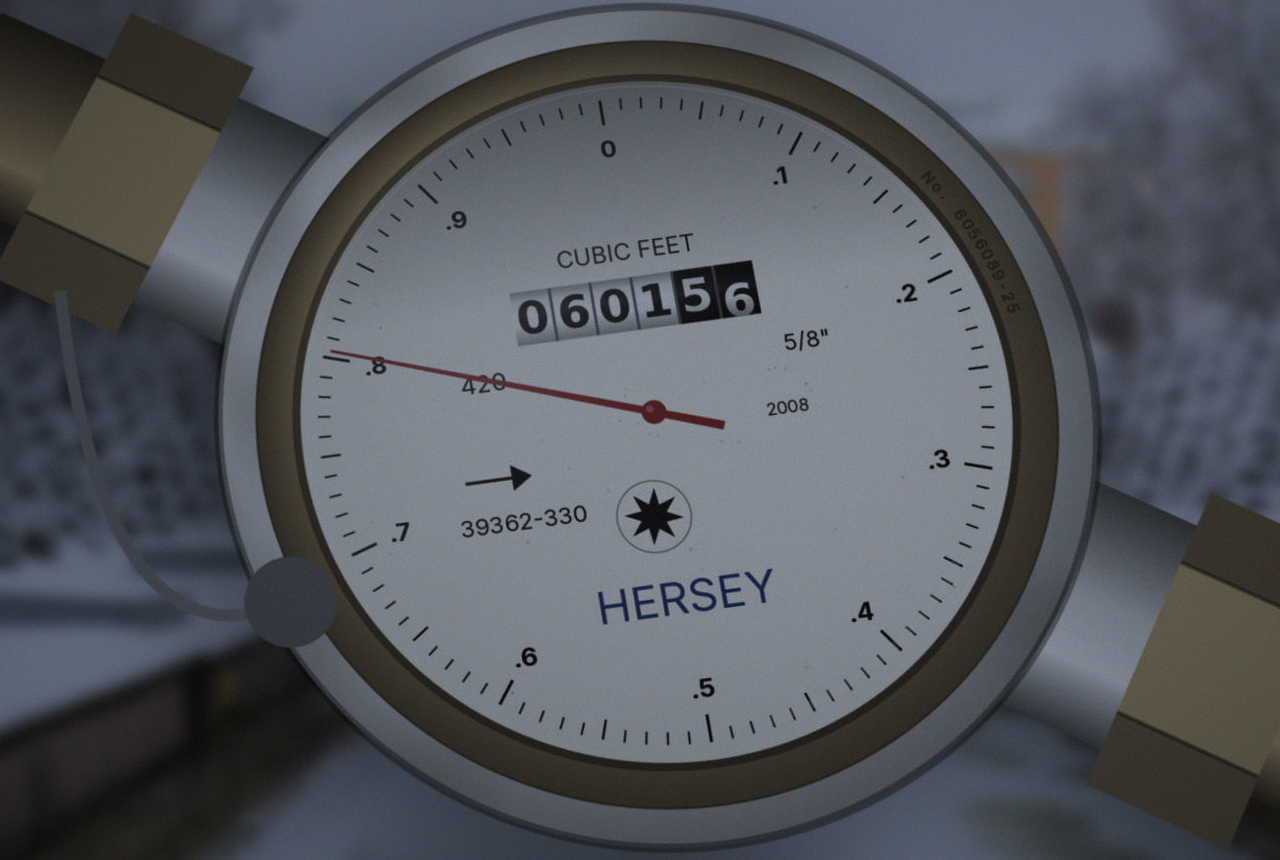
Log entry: {"value": 60155.80, "unit": "ft³"}
